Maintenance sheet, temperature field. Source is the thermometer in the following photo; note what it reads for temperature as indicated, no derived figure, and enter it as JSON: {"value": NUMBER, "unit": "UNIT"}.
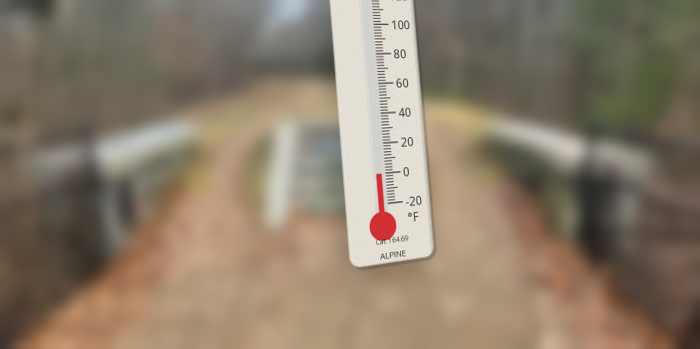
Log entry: {"value": 0, "unit": "°F"}
